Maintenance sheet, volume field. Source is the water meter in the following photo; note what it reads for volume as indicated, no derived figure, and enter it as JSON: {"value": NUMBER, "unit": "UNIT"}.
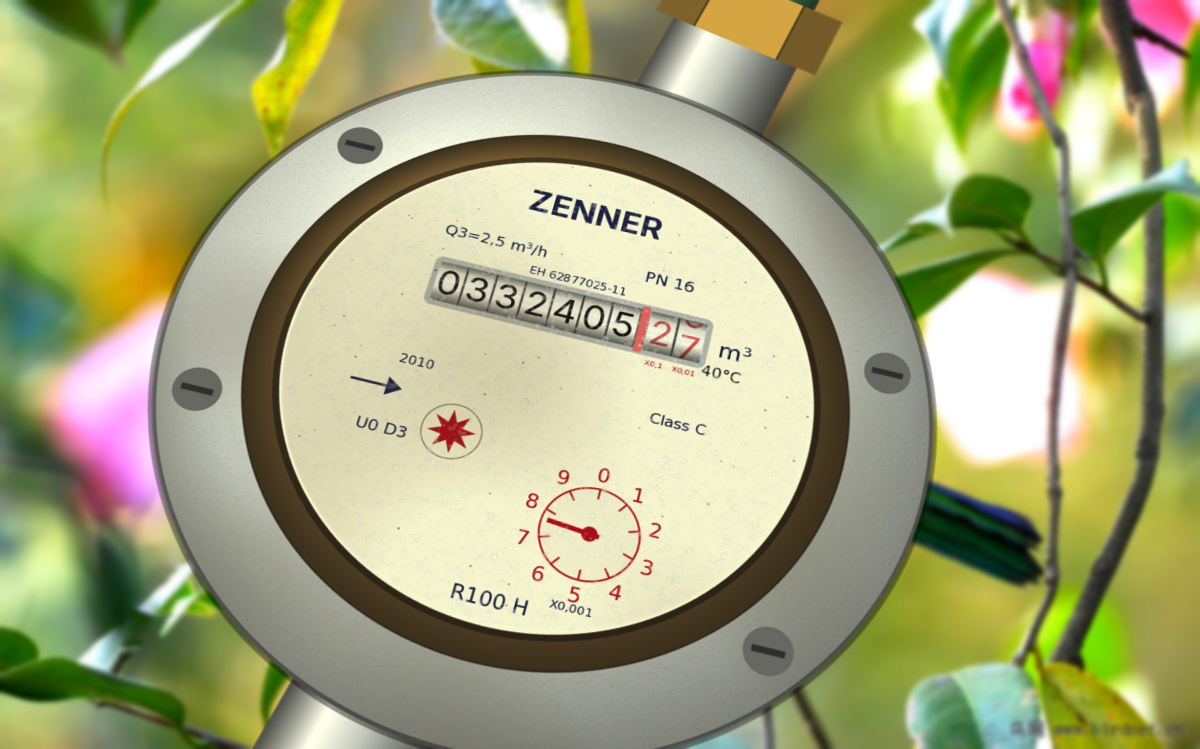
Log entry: {"value": 332405.267, "unit": "m³"}
